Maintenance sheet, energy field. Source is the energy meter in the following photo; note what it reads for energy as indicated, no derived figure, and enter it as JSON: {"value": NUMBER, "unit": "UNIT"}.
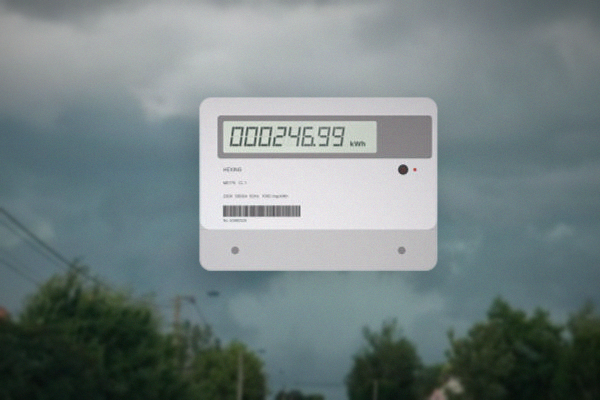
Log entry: {"value": 246.99, "unit": "kWh"}
